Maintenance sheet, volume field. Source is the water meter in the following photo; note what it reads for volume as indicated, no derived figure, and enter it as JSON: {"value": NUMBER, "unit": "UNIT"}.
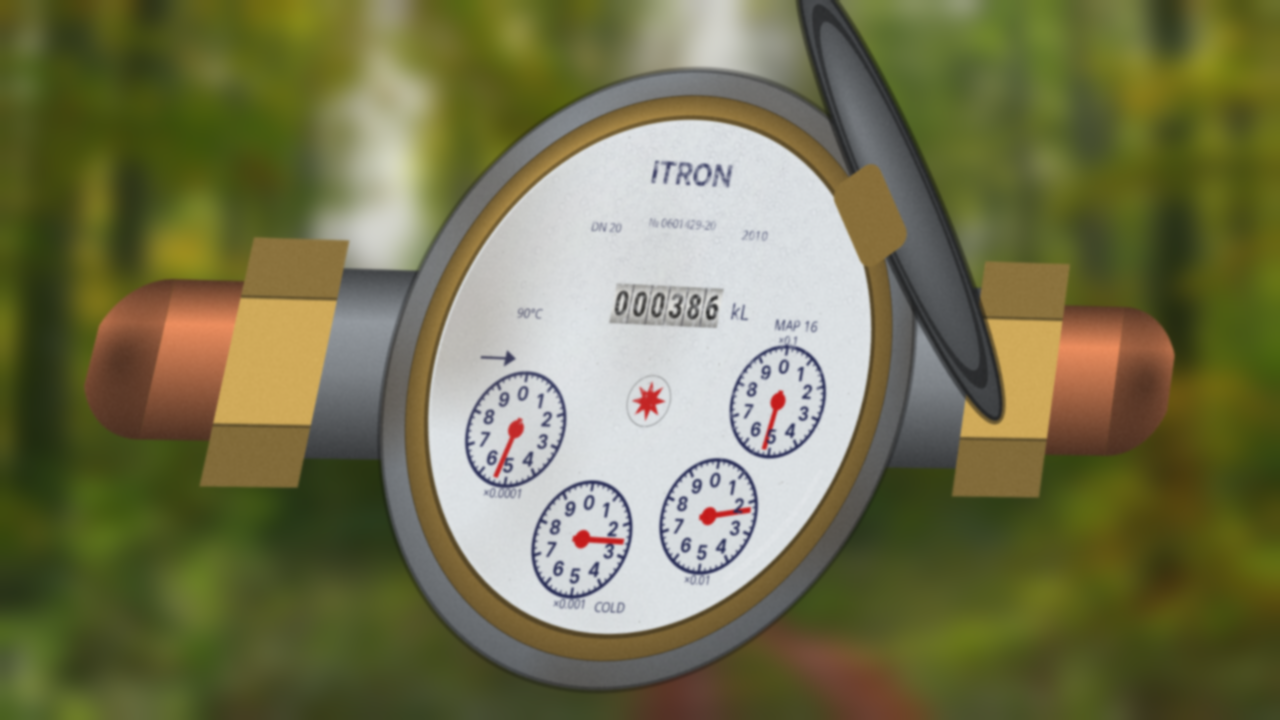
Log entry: {"value": 386.5225, "unit": "kL"}
